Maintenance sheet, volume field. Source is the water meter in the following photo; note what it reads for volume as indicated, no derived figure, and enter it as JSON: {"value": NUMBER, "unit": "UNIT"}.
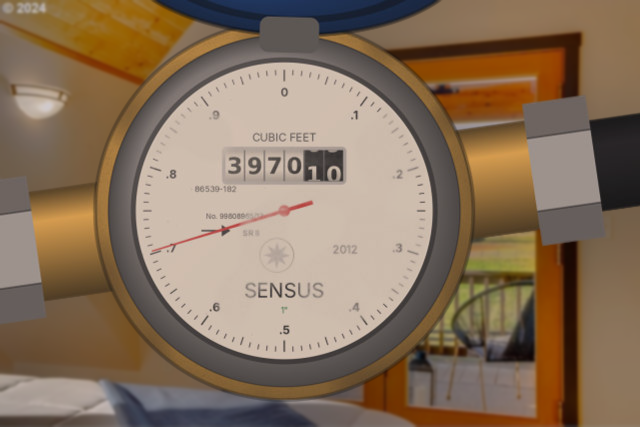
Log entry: {"value": 397009.70, "unit": "ft³"}
